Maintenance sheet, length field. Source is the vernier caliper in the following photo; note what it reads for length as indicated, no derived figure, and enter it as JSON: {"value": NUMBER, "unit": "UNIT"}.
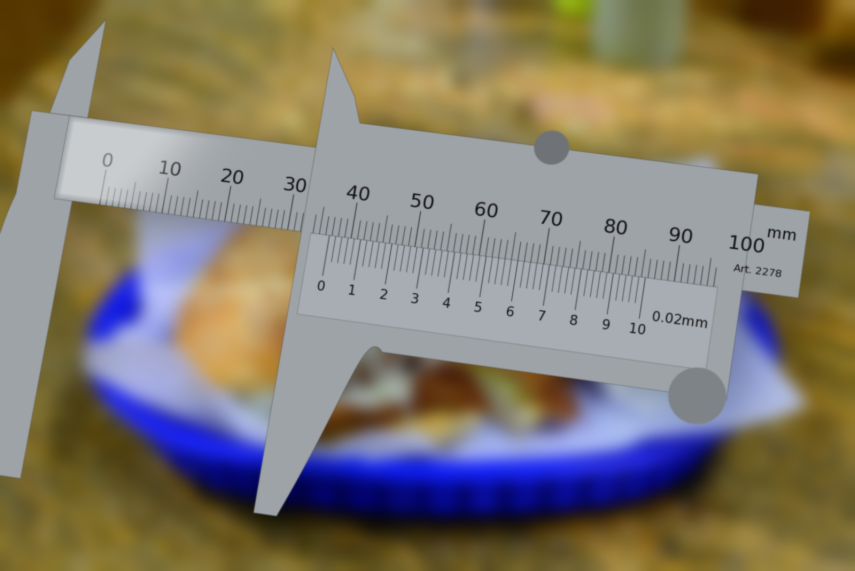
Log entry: {"value": 36.6, "unit": "mm"}
